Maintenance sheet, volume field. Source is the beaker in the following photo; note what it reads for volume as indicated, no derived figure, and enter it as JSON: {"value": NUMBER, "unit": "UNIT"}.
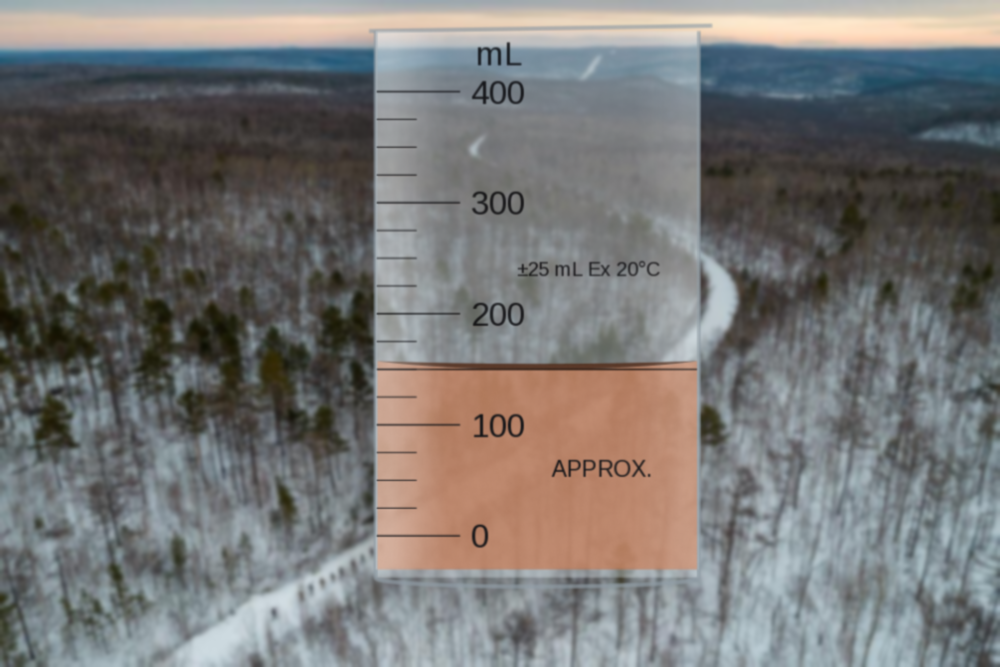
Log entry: {"value": 150, "unit": "mL"}
